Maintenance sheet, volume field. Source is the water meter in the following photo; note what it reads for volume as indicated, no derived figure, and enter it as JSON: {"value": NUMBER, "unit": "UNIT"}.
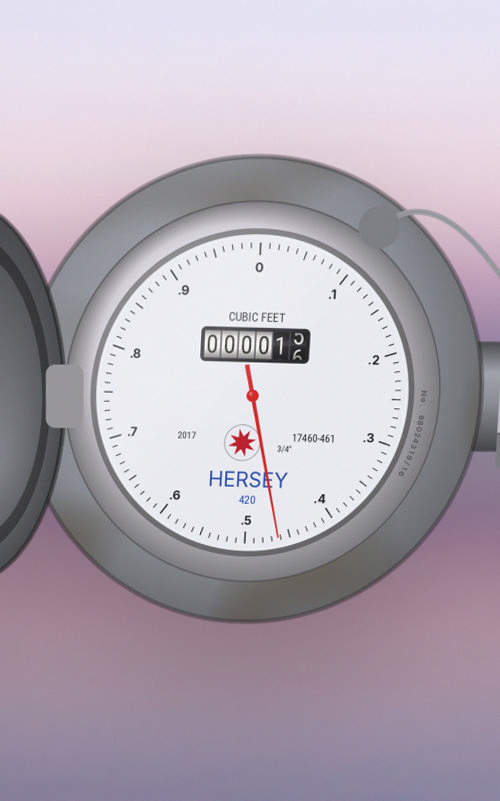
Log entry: {"value": 15.46, "unit": "ft³"}
